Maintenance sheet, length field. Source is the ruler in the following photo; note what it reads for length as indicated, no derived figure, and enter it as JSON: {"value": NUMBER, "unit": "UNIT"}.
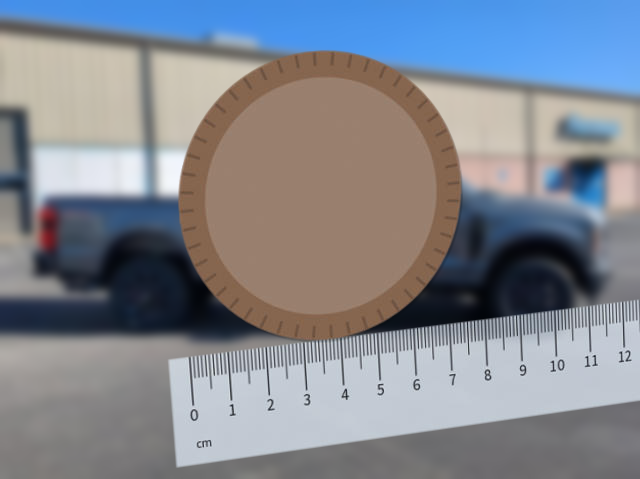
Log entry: {"value": 7.5, "unit": "cm"}
